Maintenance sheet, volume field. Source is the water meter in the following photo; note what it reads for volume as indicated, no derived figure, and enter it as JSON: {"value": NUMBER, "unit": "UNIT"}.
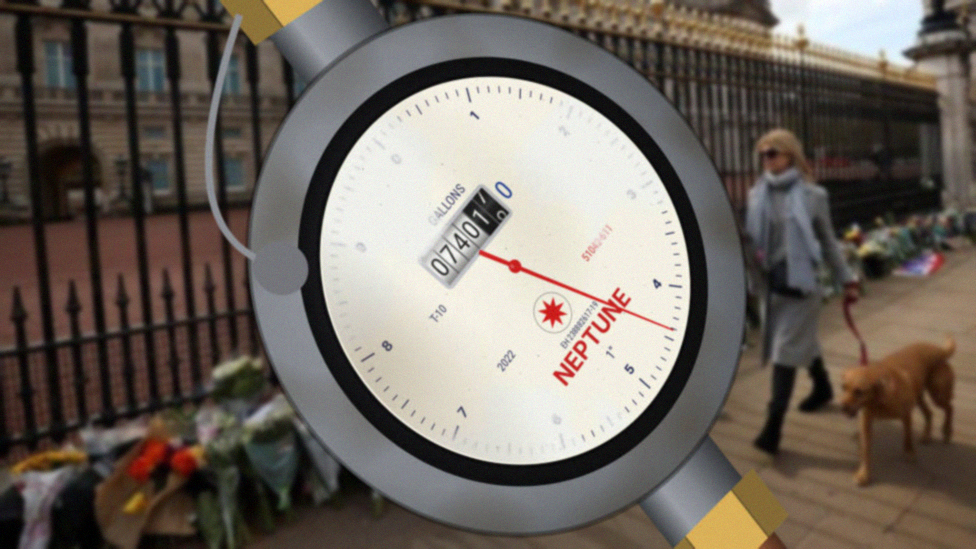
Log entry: {"value": 740174.4, "unit": "gal"}
